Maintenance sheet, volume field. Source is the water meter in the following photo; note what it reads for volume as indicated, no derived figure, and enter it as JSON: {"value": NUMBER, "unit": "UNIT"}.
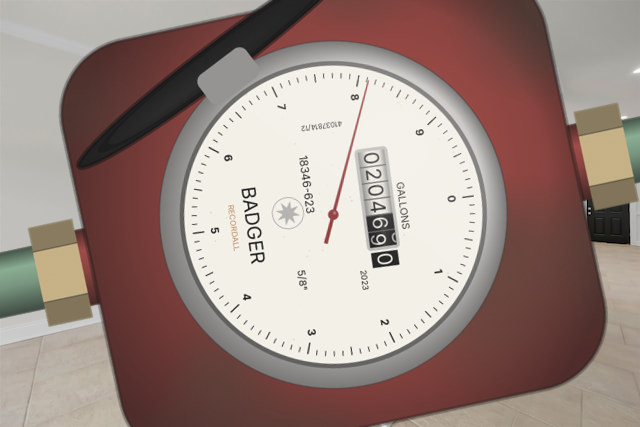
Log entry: {"value": 204688.1, "unit": "gal"}
